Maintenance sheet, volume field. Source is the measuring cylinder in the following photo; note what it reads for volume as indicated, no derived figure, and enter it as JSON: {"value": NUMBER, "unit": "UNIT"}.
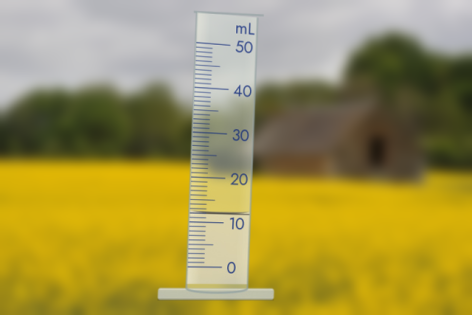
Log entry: {"value": 12, "unit": "mL"}
